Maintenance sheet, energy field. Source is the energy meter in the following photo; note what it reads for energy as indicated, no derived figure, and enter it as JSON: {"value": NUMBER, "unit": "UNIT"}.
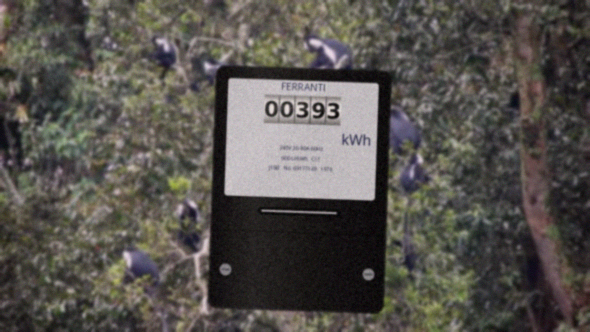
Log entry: {"value": 393, "unit": "kWh"}
